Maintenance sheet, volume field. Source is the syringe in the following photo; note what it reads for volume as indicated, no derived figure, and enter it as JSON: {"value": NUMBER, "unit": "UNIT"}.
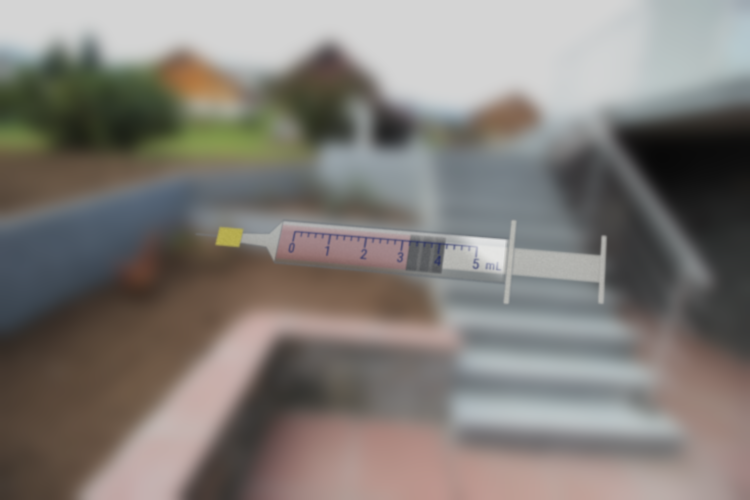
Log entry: {"value": 3.2, "unit": "mL"}
